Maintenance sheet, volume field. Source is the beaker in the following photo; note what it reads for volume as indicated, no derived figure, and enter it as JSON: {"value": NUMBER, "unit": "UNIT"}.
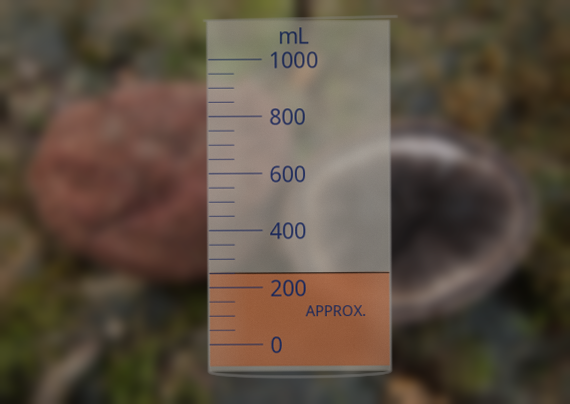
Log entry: {"value": 250, "unit": "mL"}
